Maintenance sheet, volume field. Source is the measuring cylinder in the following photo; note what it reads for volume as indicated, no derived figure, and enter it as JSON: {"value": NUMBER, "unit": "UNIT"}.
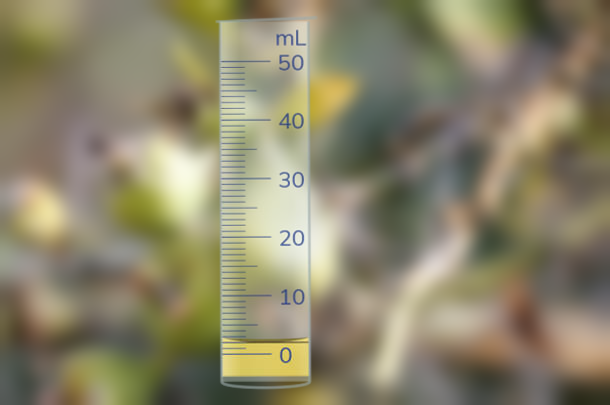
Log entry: {"value": 2, "unit": "mL"}
